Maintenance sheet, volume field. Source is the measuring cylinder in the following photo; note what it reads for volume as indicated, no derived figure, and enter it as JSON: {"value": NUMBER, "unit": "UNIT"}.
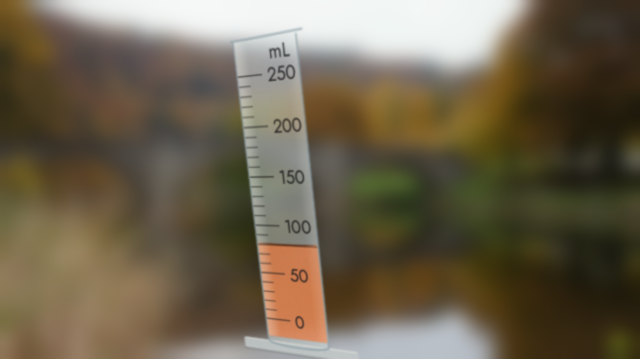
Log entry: {"value": 80, "unit": "mL"}
